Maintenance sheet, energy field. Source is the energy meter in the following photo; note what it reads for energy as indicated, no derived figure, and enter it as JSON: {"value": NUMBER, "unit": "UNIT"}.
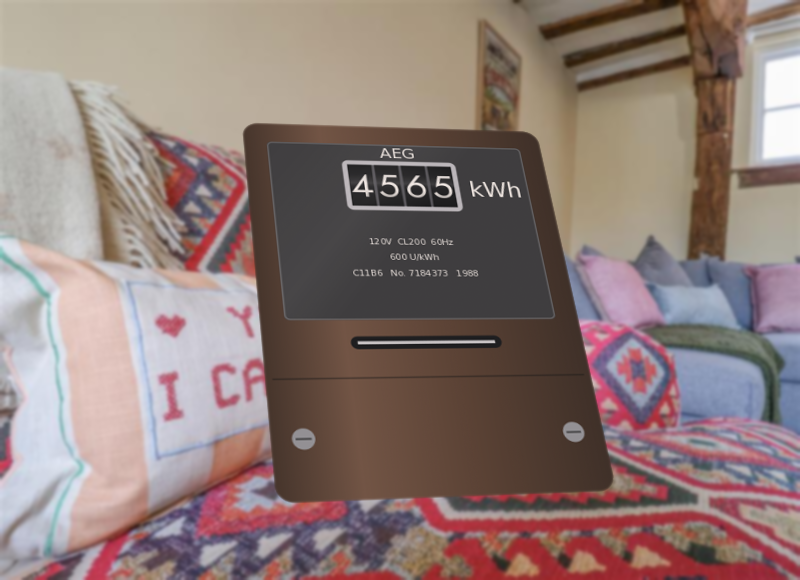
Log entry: {"value": 4565, "unit": "kWh"}
